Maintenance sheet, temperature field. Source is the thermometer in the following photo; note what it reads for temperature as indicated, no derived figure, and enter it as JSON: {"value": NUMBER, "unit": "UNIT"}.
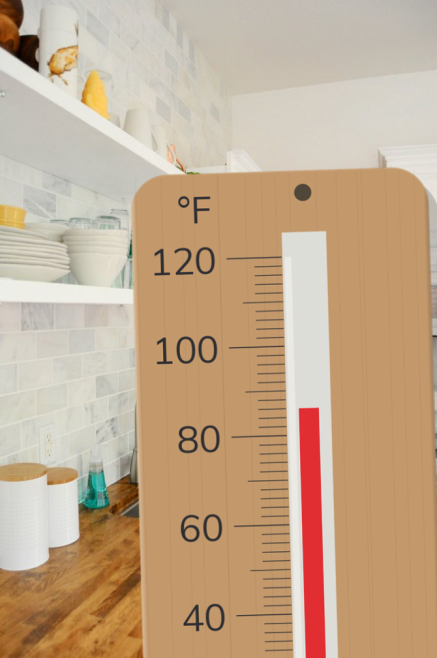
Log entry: {"value": 86, "unit": "°F"}
